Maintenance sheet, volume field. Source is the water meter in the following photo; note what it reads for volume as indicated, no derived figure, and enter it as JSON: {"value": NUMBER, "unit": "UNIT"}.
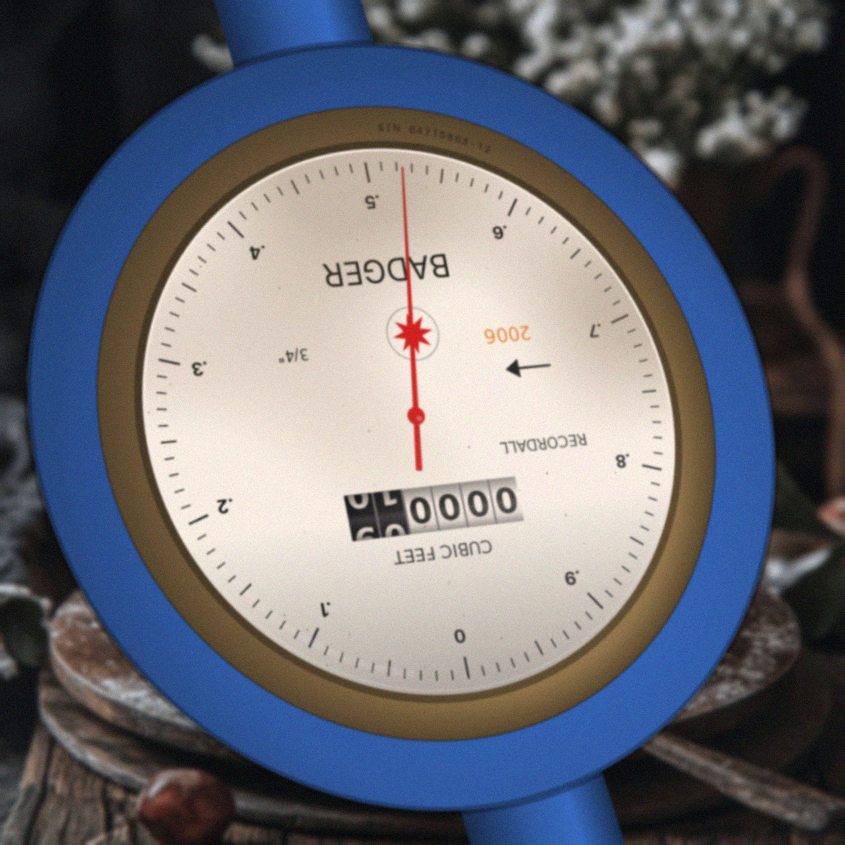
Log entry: {"value": 9.52, "unit": "ft³"}
